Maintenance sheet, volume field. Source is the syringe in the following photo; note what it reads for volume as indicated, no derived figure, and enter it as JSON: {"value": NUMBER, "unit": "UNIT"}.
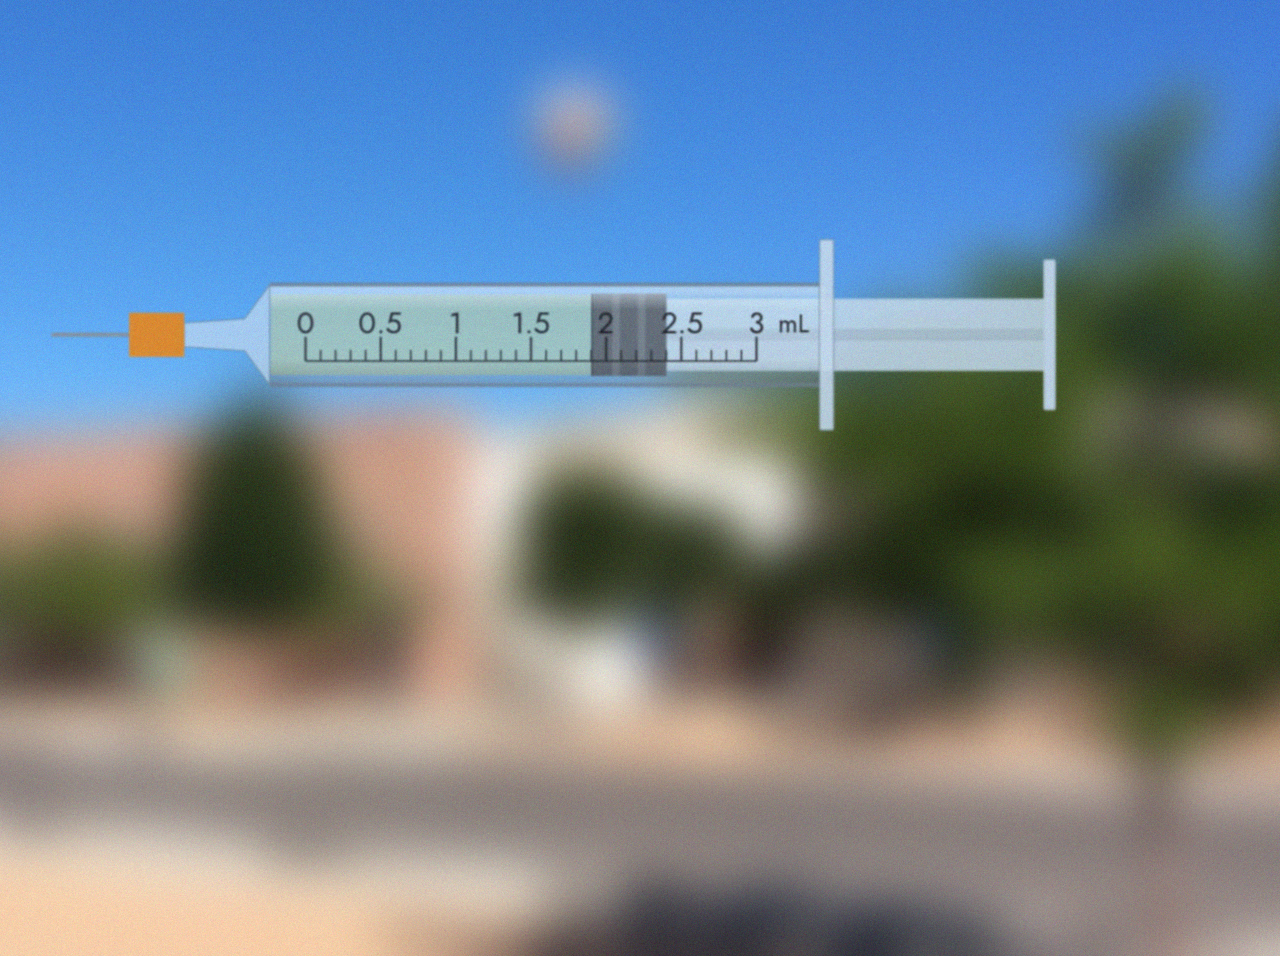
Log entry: {"value": 1.9, "unit": "mL"}
